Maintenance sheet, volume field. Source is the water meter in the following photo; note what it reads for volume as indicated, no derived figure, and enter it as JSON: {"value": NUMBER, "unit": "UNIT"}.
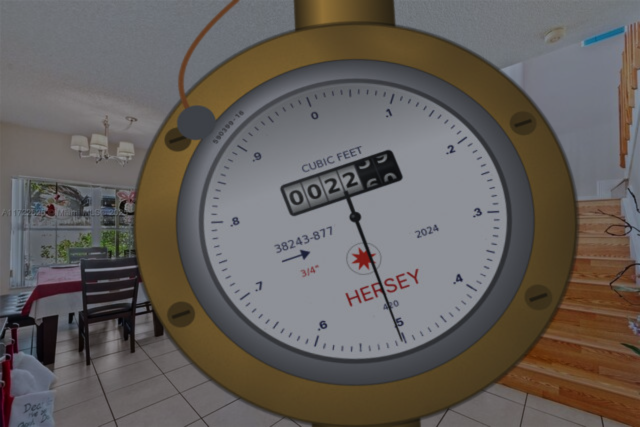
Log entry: {"value": 2259.50, "unit": "ft³"}
